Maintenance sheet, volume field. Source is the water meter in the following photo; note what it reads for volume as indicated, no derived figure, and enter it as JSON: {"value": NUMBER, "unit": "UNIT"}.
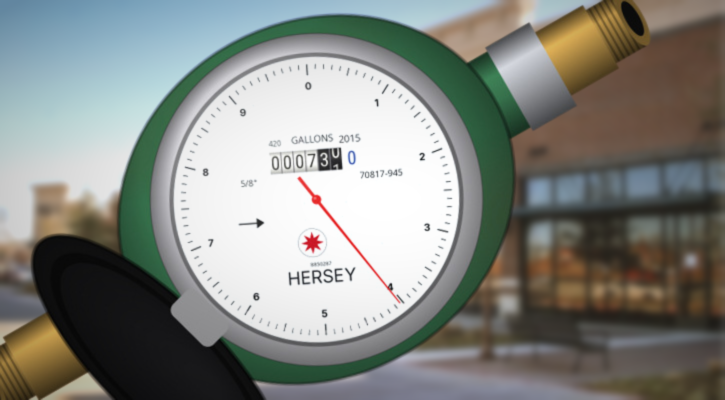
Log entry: {"value": 7304.0, "unit": "gal"}
